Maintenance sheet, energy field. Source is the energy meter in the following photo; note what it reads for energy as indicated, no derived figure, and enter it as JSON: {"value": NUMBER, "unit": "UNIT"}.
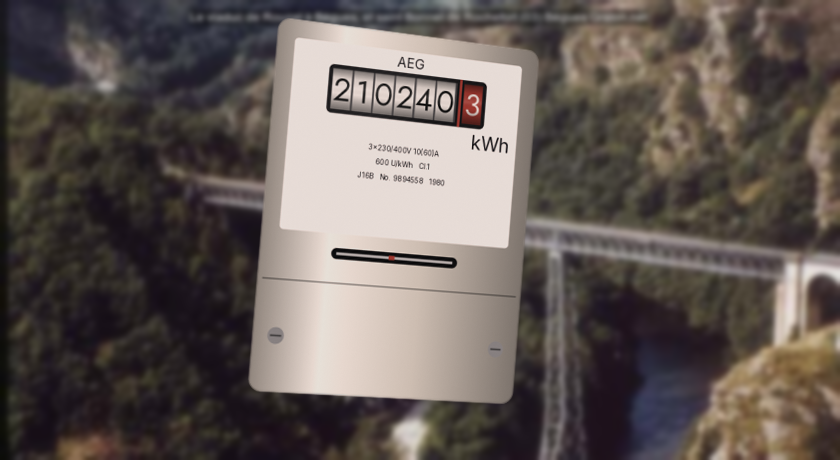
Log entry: {"value": 210240.3, "unit": "kWh"}
